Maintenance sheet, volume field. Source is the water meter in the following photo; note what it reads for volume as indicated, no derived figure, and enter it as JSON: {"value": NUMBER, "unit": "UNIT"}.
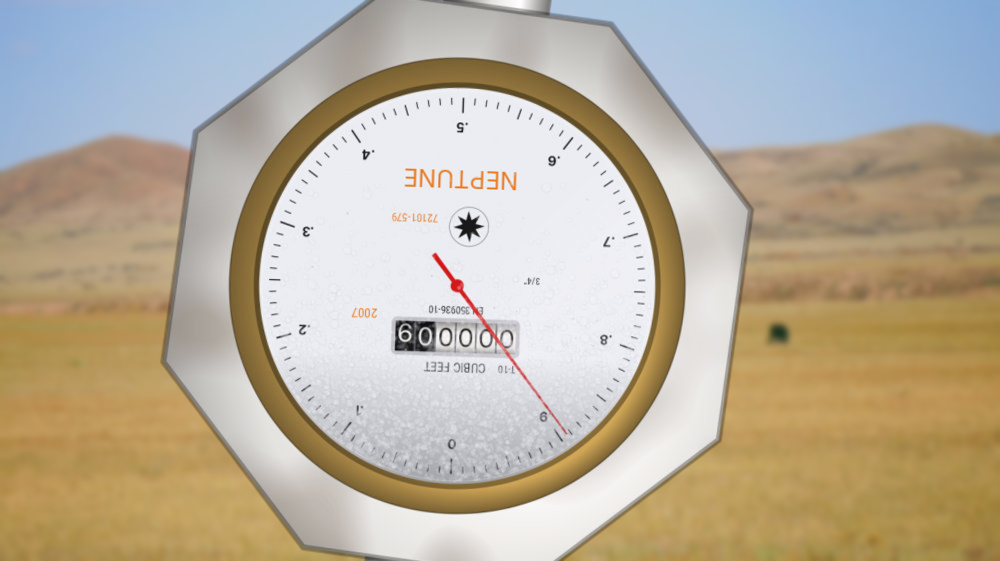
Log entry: {"value": 8.89, "unit": "ft³"}
